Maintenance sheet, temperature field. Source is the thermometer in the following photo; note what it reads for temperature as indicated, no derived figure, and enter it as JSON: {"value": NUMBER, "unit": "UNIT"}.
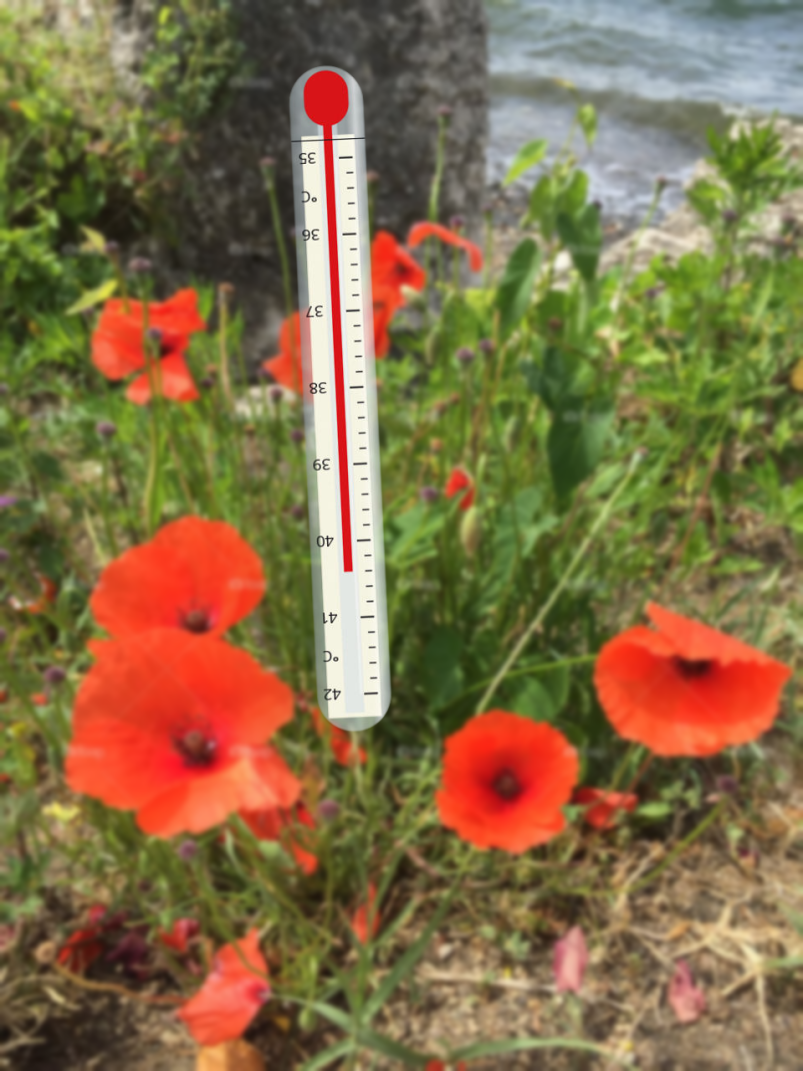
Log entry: {"value": 40.4, "unit": "°C"}
